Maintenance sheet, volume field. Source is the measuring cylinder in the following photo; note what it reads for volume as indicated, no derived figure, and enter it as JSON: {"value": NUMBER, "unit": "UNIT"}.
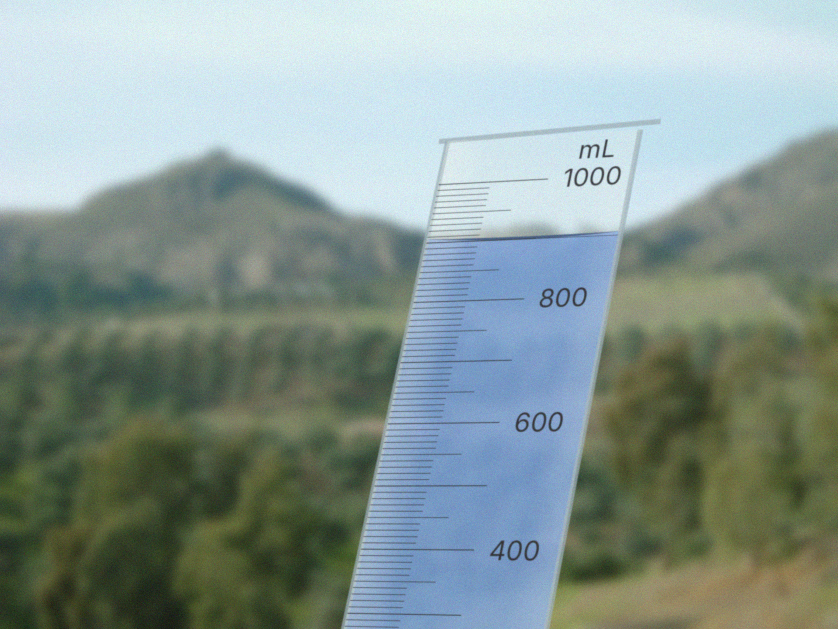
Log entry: {"value": 900, "unit": "mL"}
